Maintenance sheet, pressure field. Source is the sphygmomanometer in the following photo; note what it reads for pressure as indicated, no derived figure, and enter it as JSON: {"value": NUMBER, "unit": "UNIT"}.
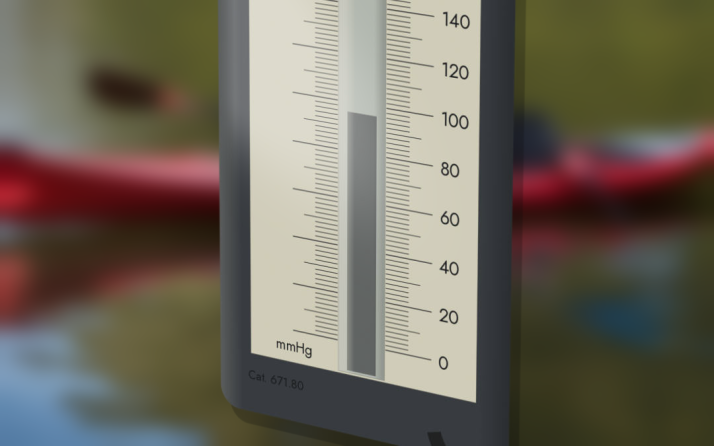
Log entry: {"value": 96, "unit": "mmHg"}
